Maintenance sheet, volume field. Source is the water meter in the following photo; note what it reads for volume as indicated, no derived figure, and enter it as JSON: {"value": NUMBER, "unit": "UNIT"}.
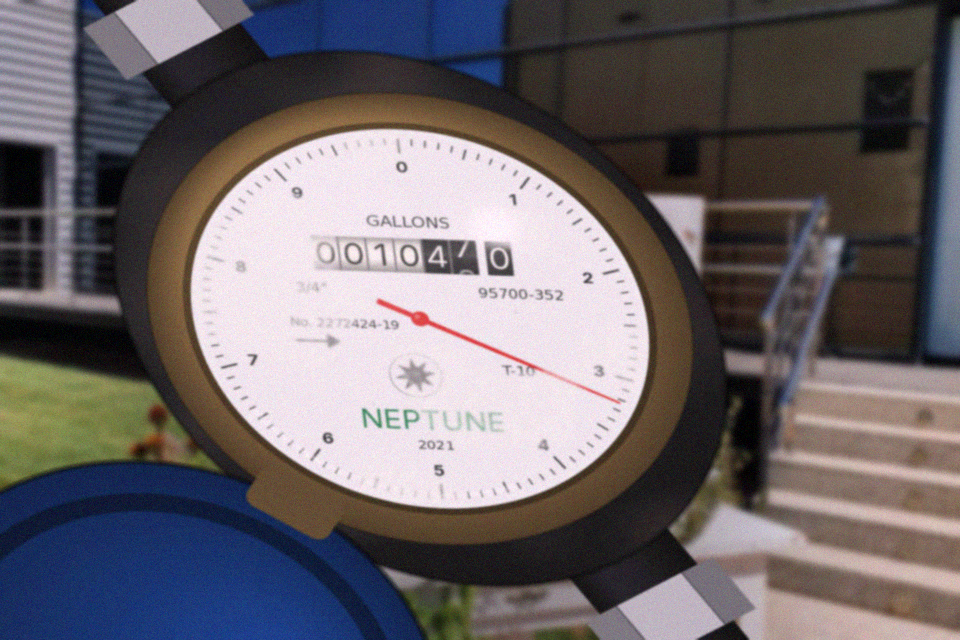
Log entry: {"value": 10473.2, "unit": "gal"}
